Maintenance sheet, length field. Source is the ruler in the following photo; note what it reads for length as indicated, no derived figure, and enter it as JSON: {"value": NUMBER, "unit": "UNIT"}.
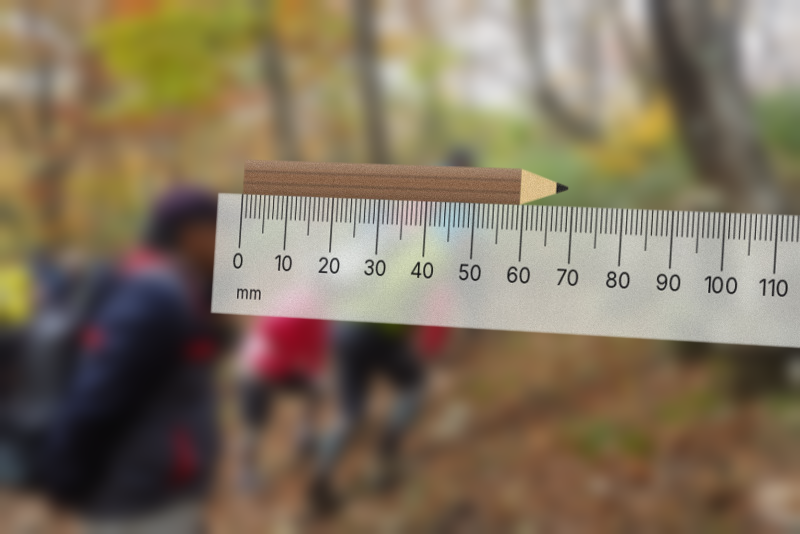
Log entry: {"value": 69, "unit": "mm"}
